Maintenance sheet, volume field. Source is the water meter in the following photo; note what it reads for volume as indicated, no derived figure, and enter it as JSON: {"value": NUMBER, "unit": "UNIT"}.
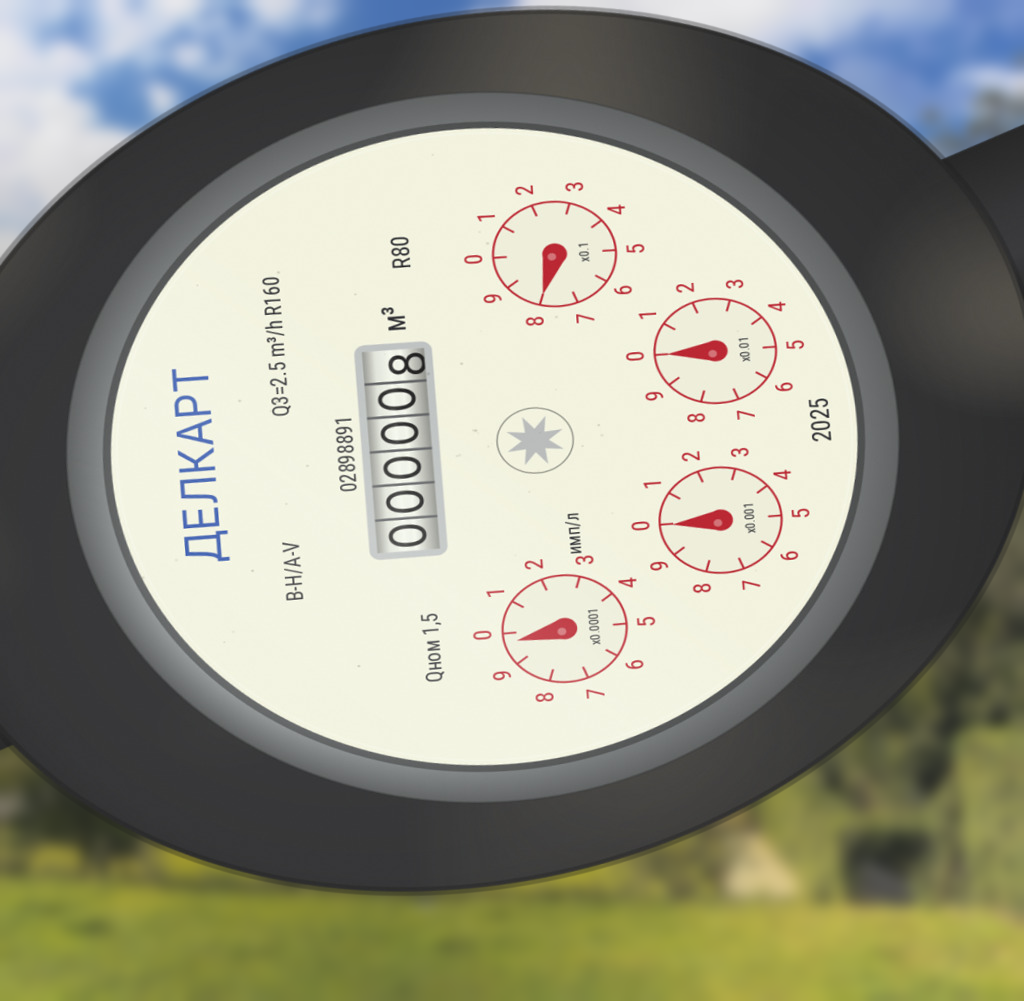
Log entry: {"value": 7.7999, "unit": "m³"}
